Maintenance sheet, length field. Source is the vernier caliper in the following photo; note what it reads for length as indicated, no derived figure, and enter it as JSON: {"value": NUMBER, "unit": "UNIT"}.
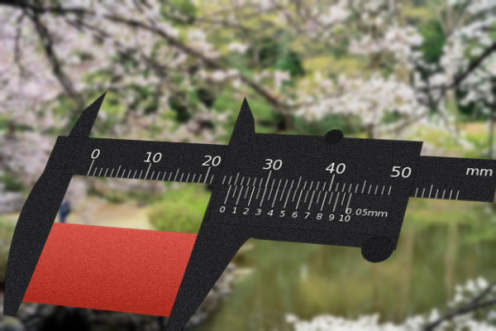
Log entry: {"value": 24.4, "unit": "mm"}
